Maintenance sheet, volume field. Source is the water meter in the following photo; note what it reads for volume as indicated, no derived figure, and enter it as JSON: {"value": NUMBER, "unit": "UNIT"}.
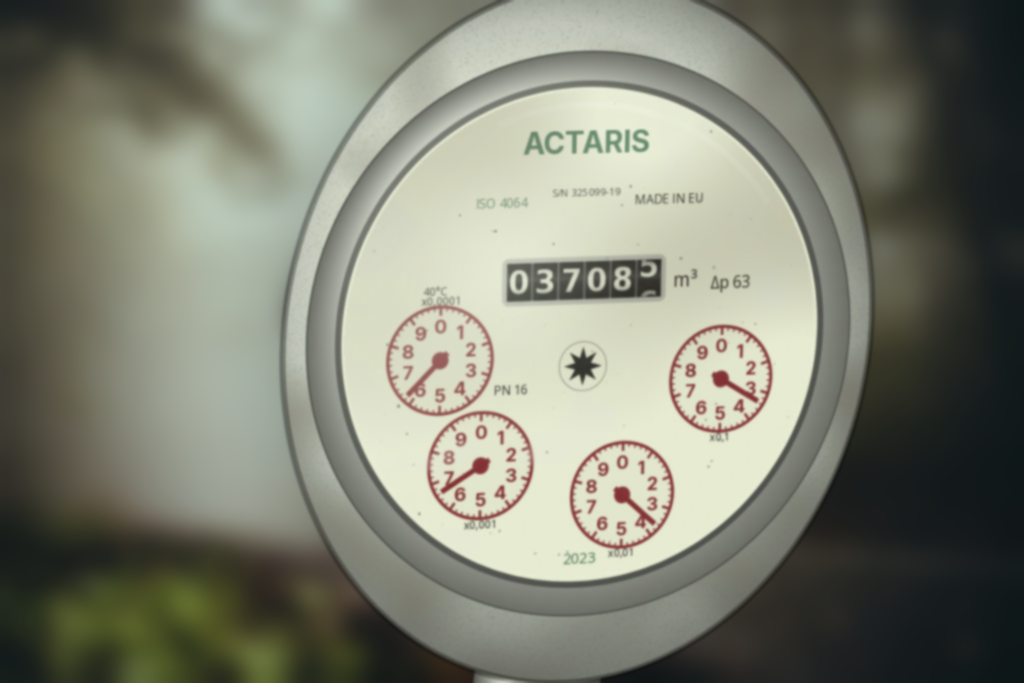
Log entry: {"value": 37085.3366, "unit": "m³"}
